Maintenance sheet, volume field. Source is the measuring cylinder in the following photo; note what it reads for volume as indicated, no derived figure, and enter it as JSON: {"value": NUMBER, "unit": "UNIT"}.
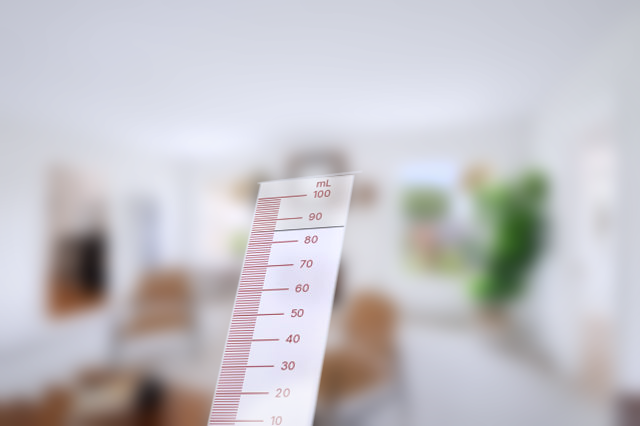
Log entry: {"value": 85, "unit": "mL"}
